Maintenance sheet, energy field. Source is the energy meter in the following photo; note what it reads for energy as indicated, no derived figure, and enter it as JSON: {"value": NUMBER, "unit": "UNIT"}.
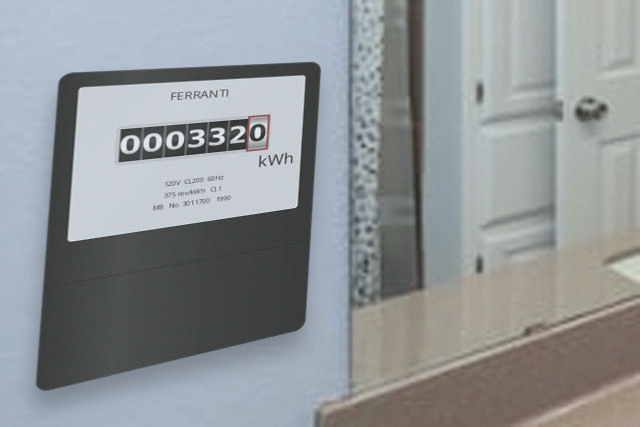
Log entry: {"value": 332.0, "unit": "kWh"}
